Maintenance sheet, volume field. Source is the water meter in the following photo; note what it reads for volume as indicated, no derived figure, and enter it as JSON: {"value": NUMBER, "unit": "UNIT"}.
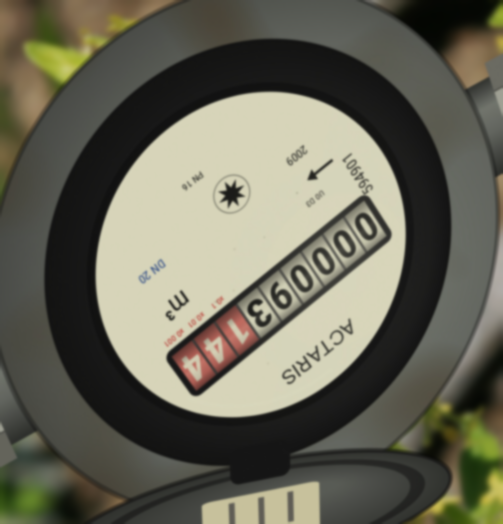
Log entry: {"value": 93.144, "unit": "m³"}
